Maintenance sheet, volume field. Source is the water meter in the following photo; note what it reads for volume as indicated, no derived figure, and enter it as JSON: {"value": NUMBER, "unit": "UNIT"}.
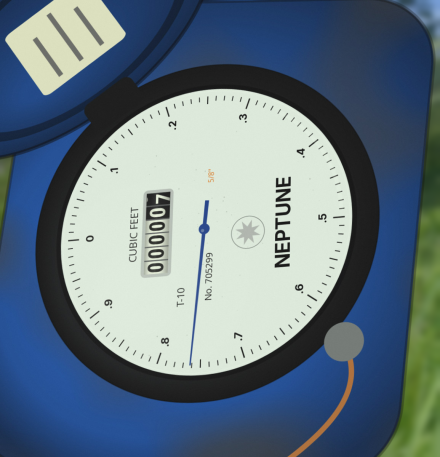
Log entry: {"value": 6.76, "unit": "ft³"}
